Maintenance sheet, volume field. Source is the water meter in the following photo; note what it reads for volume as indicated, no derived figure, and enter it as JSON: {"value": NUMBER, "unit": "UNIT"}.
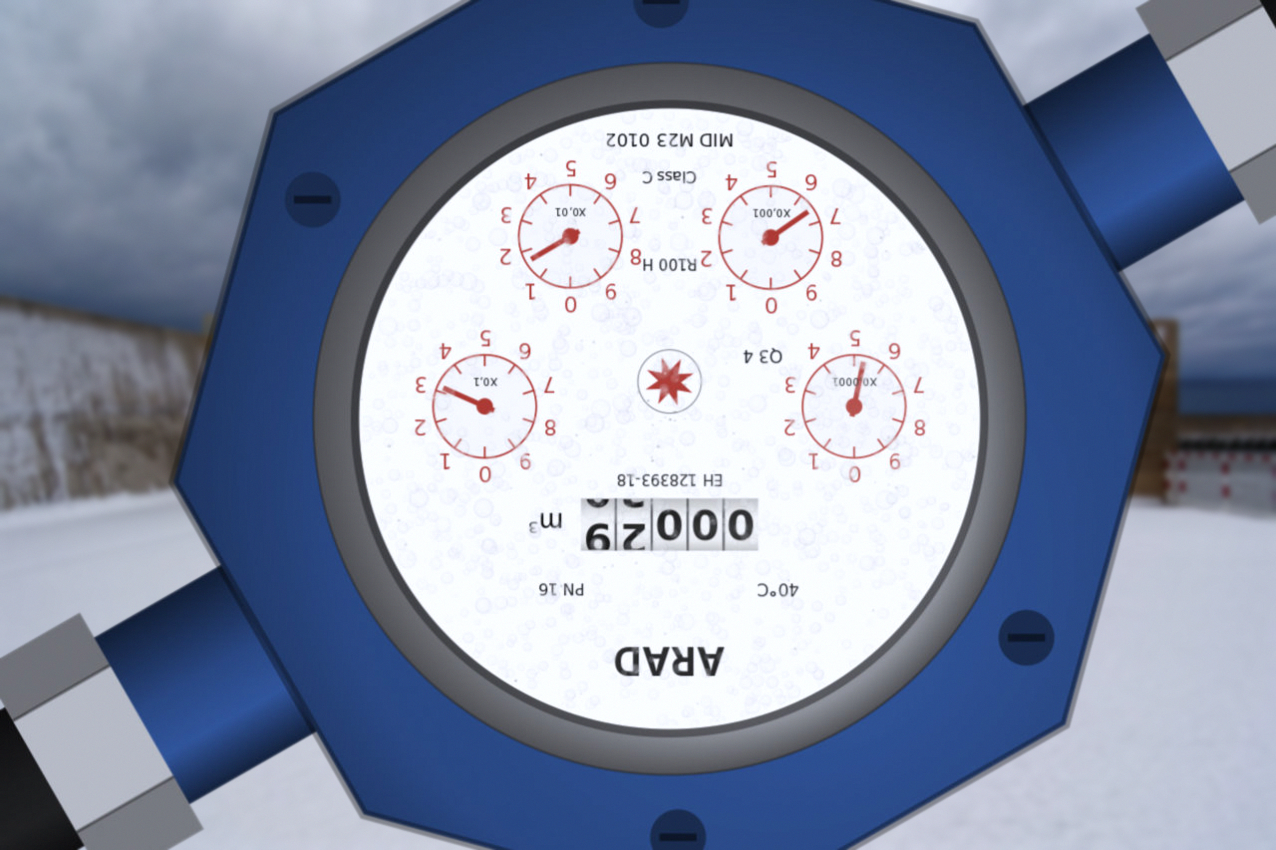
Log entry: {"value": 29.3165, "unit": "m³"}
